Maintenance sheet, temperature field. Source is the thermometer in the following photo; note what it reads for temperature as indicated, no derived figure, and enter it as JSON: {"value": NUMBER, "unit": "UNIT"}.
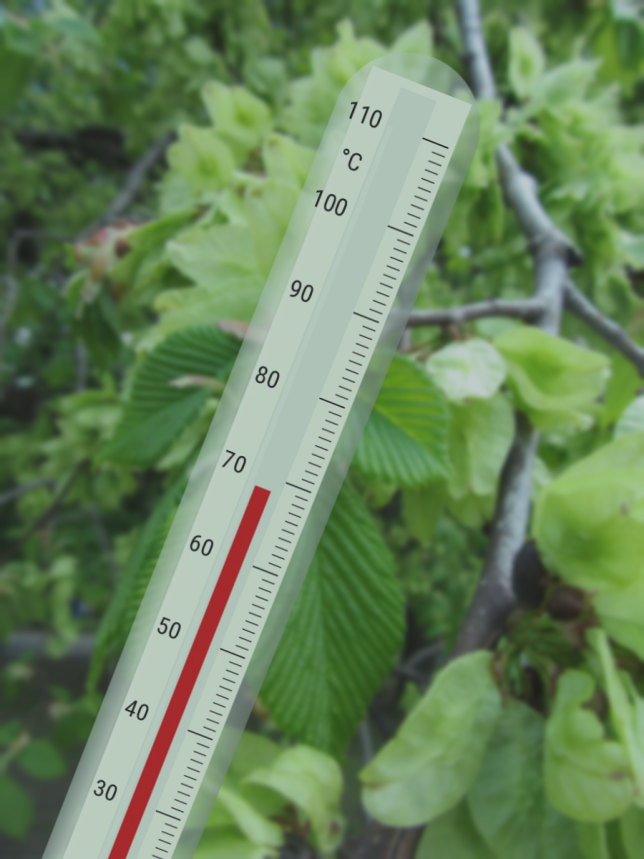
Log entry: {"value": 68.5, "unit": "°C"}
